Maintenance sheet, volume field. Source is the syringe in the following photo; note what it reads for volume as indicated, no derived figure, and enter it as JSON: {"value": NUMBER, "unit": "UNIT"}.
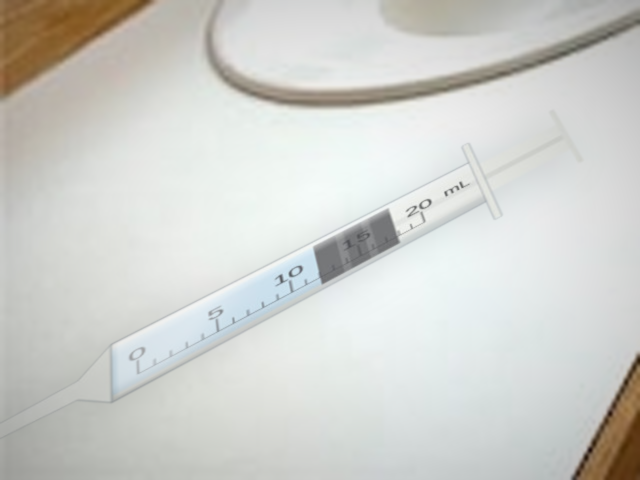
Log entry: {"value": 12, "unit": "mL"}
